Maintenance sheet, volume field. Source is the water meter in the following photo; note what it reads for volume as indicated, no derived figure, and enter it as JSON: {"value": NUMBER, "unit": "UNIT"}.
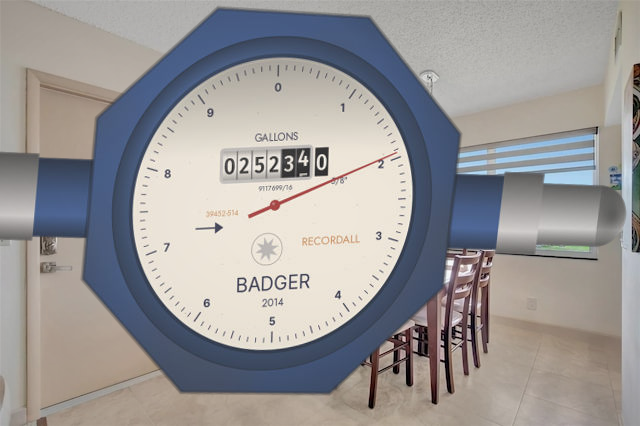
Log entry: {"value": 252341.9, "unit": "gal"}
